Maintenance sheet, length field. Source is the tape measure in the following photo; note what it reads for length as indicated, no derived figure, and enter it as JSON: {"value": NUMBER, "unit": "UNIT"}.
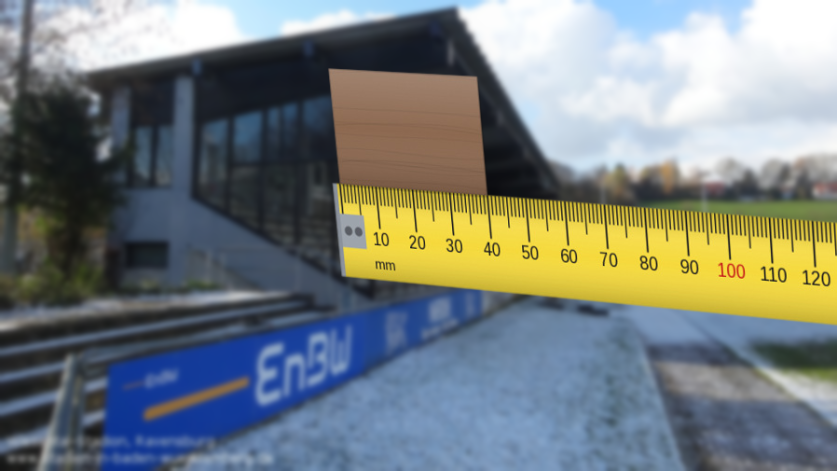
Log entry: {"value": 40, "unit": "mm"}
